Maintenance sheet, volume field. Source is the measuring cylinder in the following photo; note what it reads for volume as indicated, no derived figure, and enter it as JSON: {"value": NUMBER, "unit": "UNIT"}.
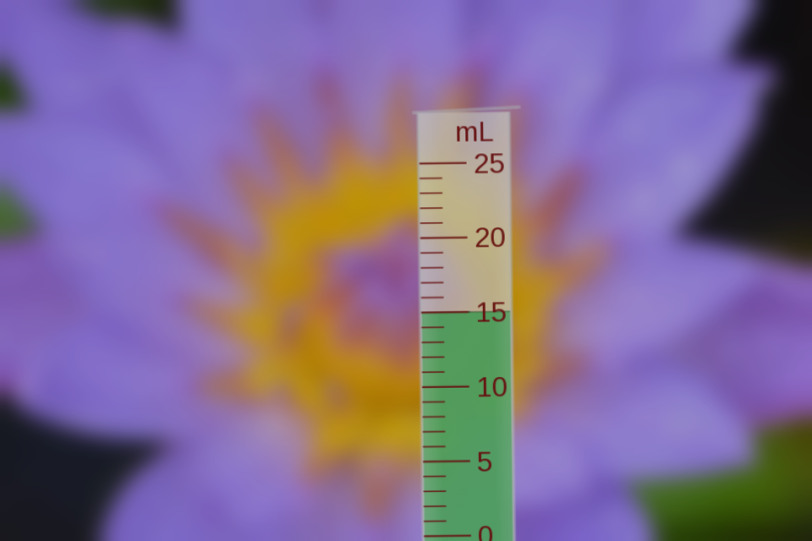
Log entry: {"value": 15, "unit": "mL"}
